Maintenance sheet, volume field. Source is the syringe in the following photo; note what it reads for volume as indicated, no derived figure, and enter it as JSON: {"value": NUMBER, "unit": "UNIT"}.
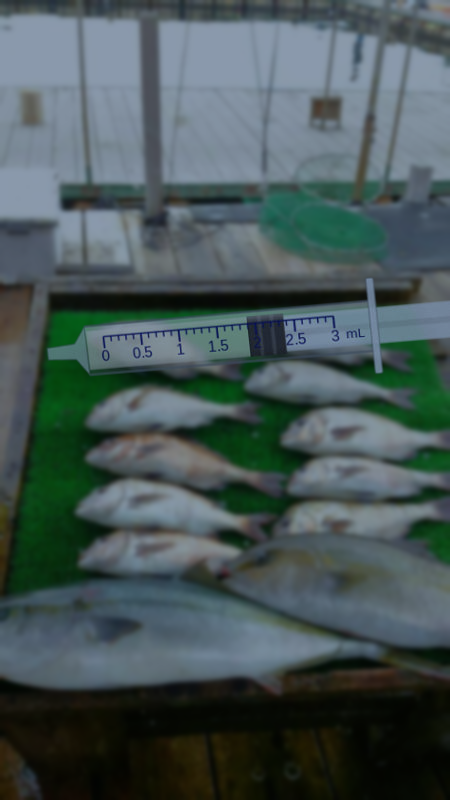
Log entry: {"value": 1.9, "unit": "mL"}
